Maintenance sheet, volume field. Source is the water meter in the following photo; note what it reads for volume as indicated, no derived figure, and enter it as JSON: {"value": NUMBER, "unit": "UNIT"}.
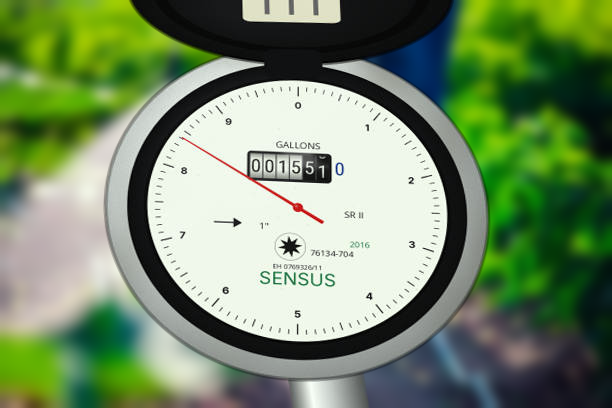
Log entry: {"value": 15508.4, "unit": "gal"}
